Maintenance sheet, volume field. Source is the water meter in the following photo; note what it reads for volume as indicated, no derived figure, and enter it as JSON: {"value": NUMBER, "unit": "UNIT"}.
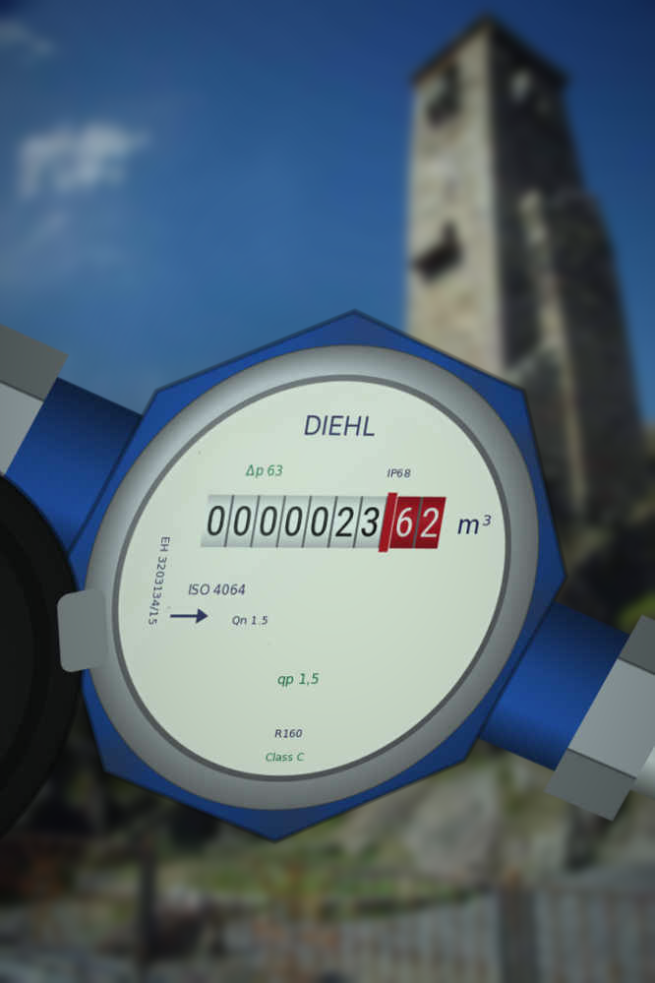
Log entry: {"value": 23.62, "unit": "m³"}
